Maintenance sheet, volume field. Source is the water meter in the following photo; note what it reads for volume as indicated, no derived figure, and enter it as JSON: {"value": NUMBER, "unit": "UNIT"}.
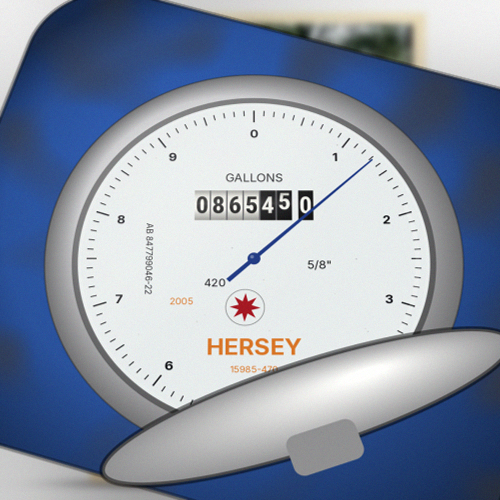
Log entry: {"value": 865451.3, "unit": "gal"}
